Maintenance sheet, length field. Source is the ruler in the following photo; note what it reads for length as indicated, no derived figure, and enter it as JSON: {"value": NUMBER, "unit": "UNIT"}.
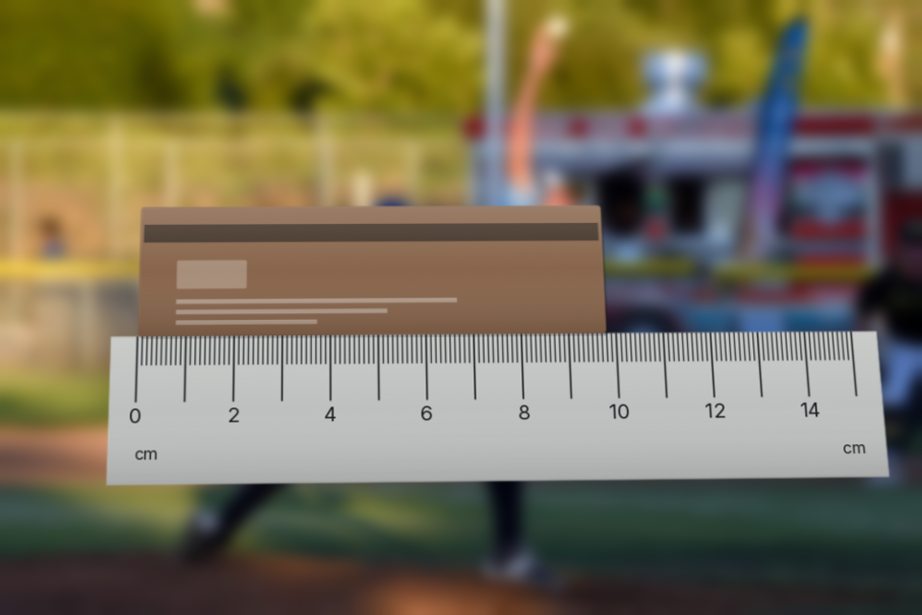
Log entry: {"value": 9.8, "unit": "cm"}
